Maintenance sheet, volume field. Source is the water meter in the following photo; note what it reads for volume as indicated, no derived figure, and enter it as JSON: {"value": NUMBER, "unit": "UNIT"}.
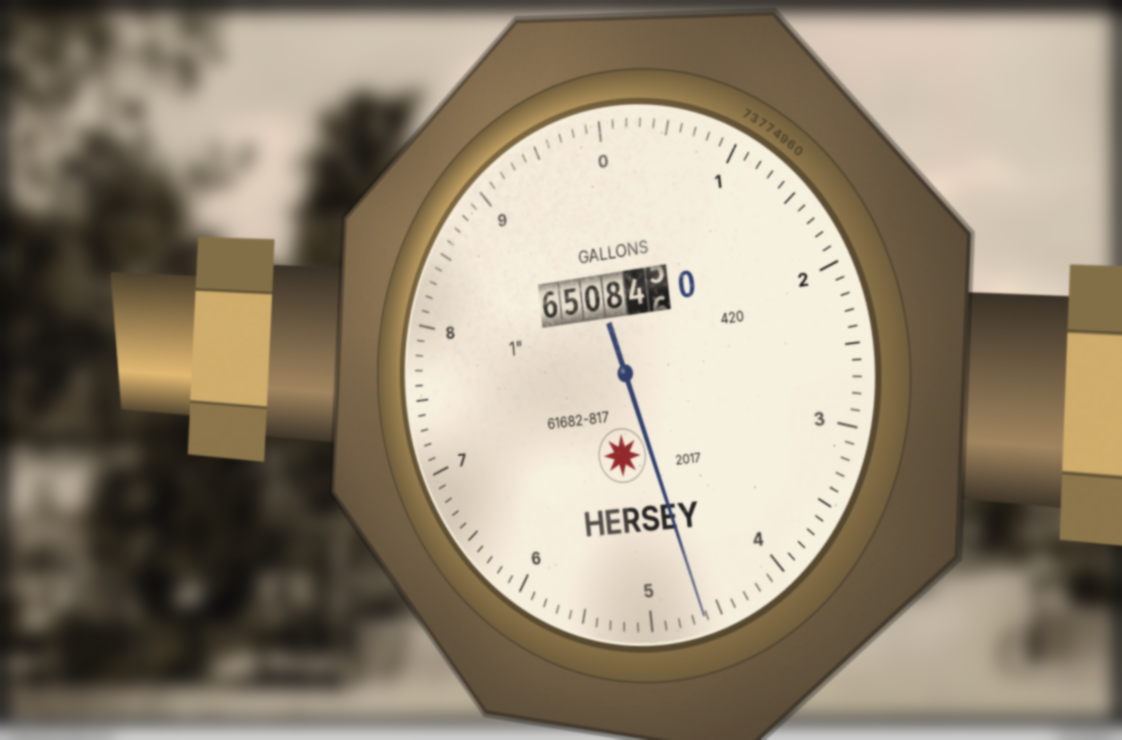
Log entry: {"value": 6508454.6, "unit": "gal"}
